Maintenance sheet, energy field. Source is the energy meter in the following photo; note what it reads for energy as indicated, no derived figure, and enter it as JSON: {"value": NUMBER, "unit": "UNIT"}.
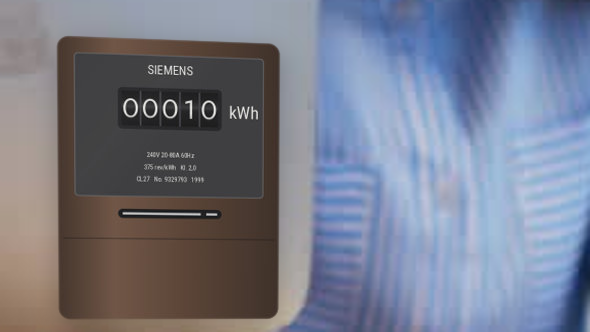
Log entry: {"value": 10, "unit": "kWh"}
